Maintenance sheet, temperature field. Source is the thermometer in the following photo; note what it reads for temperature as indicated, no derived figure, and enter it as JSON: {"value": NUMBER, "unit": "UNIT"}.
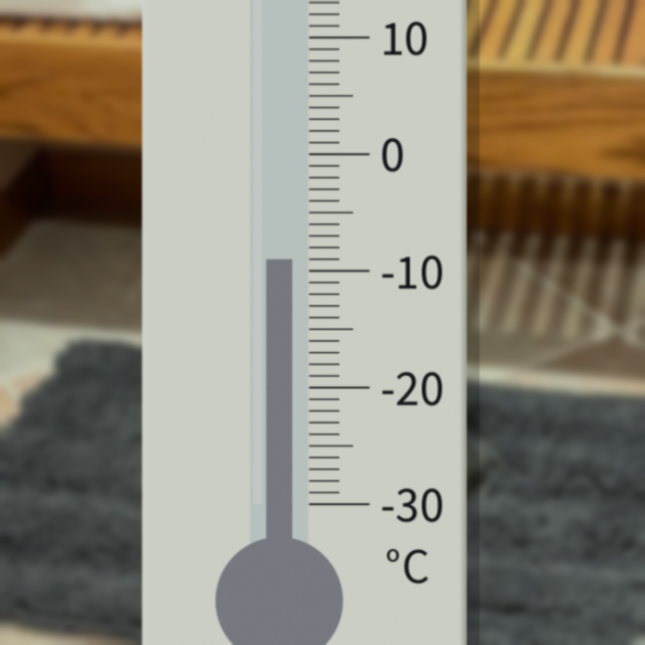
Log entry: {"value": -9, "unit": "°C"}
